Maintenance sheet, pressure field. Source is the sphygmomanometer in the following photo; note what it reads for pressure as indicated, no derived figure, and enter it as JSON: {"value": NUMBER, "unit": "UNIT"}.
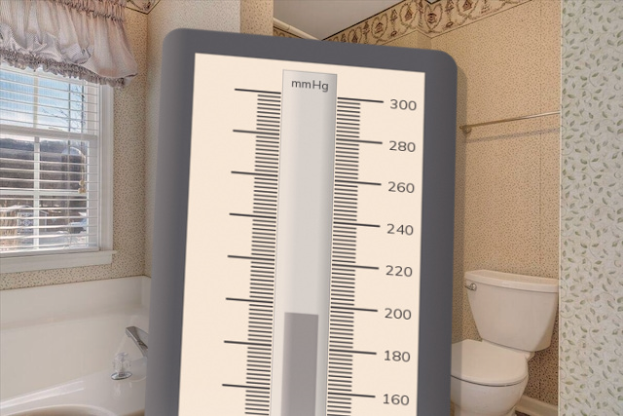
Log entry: {"value": 196, "unit": "mmHg"}
